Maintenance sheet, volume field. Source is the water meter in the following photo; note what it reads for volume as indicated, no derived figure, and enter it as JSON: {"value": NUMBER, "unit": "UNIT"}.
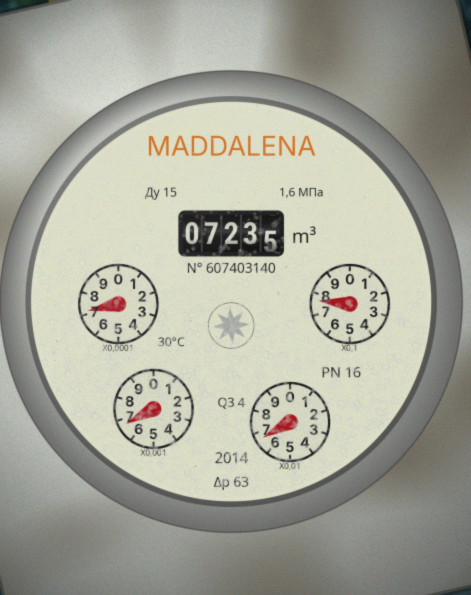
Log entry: {"value": 7234.7667, "unit": "m³"}
